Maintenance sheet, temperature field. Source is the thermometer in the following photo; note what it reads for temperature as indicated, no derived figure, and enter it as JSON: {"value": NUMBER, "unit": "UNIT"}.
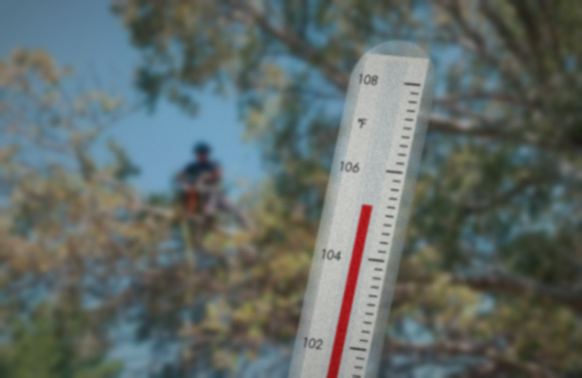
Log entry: {"value": 105.2, "unit": "°F"}
